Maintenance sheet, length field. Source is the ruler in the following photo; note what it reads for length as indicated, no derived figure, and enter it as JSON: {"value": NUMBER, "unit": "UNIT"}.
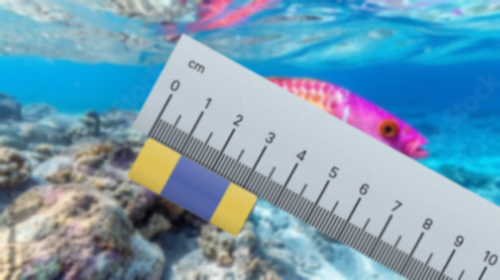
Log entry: {"value": 3.5, "unit": "cm"}
